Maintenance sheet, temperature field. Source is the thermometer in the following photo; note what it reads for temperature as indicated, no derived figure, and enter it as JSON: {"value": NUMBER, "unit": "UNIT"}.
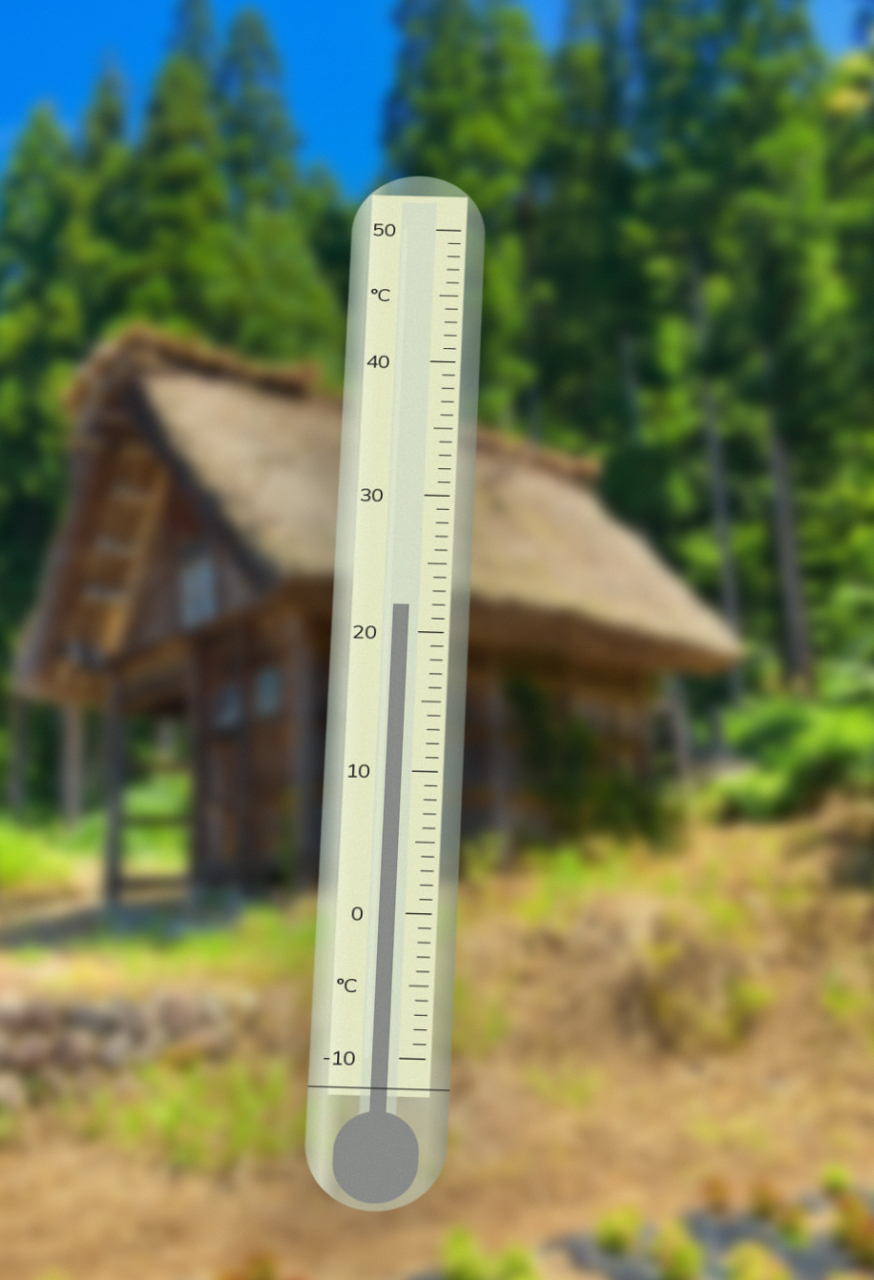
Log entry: {"value": 22, "unit": "°C"}
